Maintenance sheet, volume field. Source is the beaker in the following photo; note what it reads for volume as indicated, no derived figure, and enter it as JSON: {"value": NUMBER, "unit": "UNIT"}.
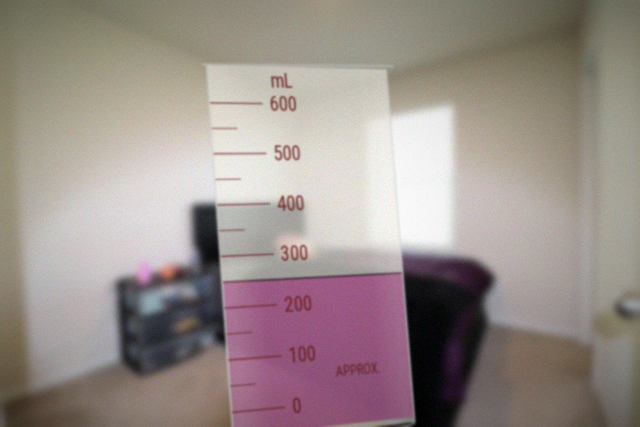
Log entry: {"value": 250, "unit": "mL"}
